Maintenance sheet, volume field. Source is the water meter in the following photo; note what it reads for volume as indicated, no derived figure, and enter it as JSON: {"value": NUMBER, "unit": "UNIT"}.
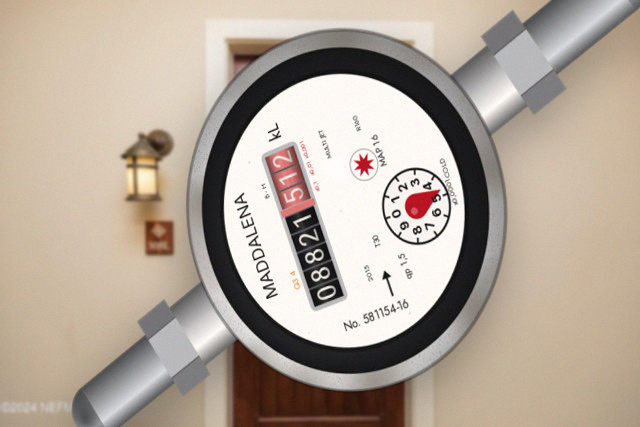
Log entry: {"value": 8821.5124, "unit": "kL"}
